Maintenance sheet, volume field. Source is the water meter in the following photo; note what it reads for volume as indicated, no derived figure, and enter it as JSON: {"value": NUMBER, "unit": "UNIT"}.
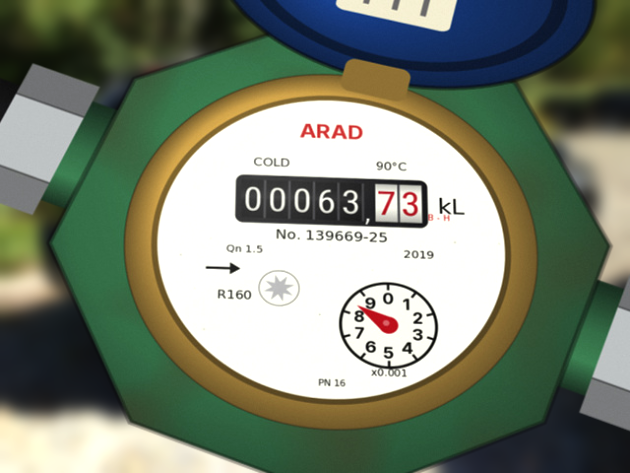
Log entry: {"value": 63.738, "unit": "kL"}
